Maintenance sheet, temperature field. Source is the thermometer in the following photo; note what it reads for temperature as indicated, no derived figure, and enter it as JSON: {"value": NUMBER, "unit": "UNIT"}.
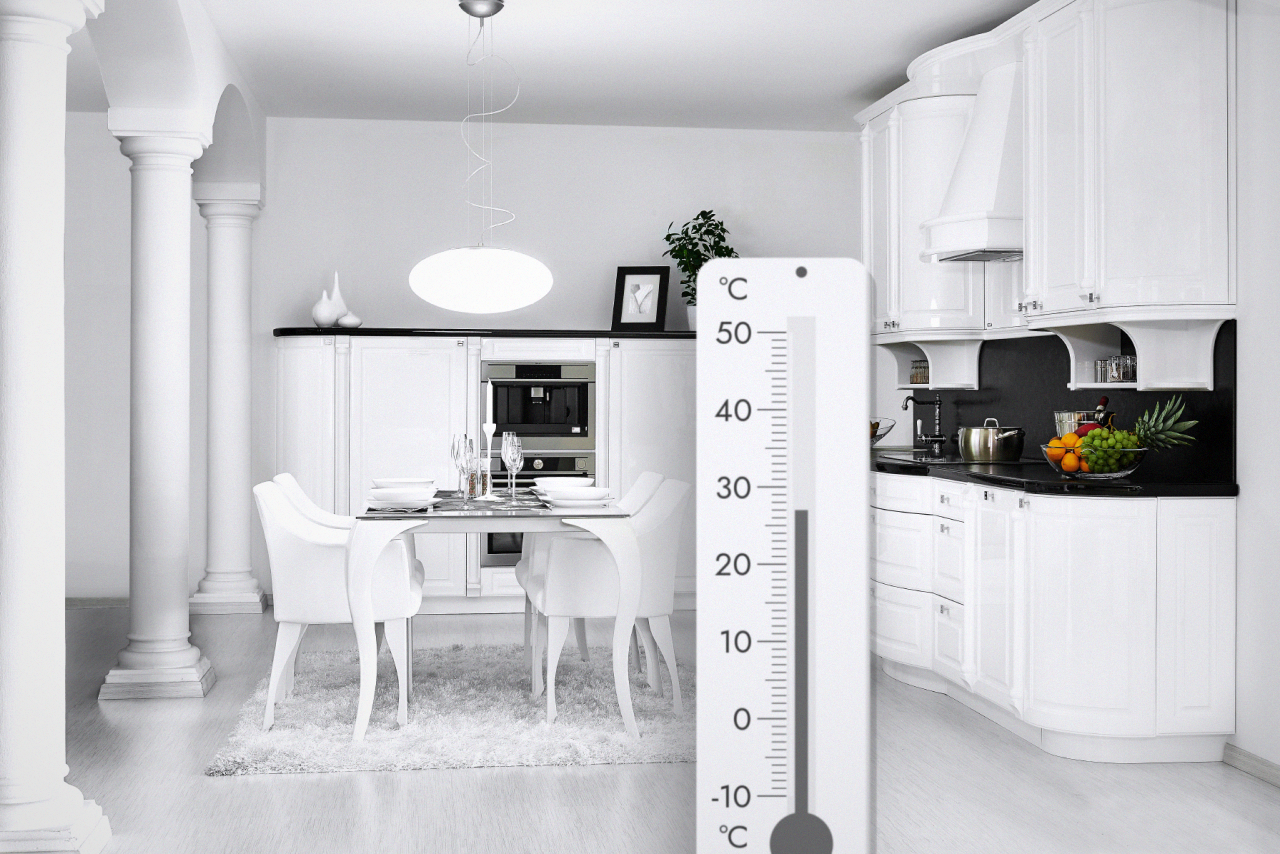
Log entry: {"value": 27, "unit": "°C"}
